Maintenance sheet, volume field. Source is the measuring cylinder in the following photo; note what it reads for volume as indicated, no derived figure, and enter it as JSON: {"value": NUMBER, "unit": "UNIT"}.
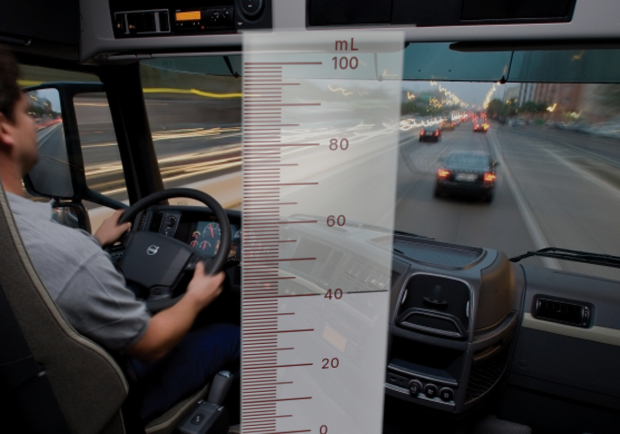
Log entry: {"value": 40, "unit": "mL"}
